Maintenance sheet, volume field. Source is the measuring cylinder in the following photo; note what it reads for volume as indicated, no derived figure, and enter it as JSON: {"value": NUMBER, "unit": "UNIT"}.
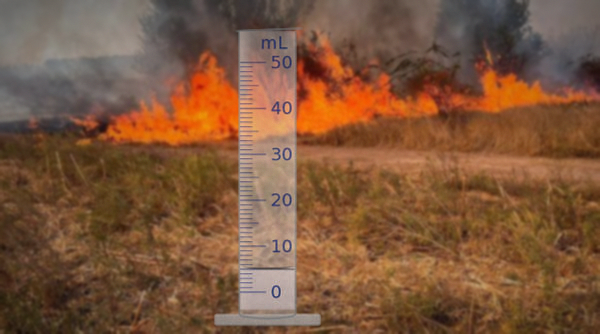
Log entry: {"value": 5, "unit": "mL"}
